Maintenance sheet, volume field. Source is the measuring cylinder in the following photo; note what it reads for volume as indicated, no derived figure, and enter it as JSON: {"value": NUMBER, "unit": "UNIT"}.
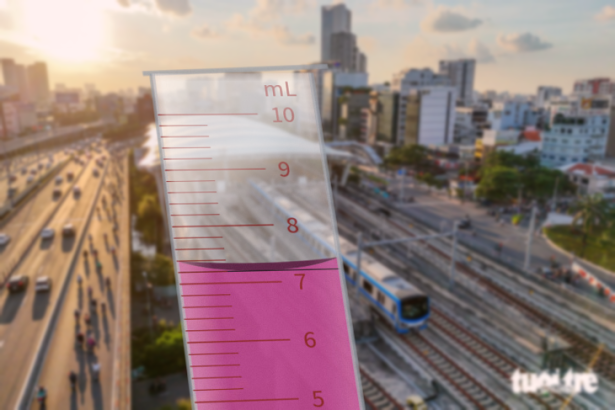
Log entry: {"value": 7.2, "unit": "mL"}
